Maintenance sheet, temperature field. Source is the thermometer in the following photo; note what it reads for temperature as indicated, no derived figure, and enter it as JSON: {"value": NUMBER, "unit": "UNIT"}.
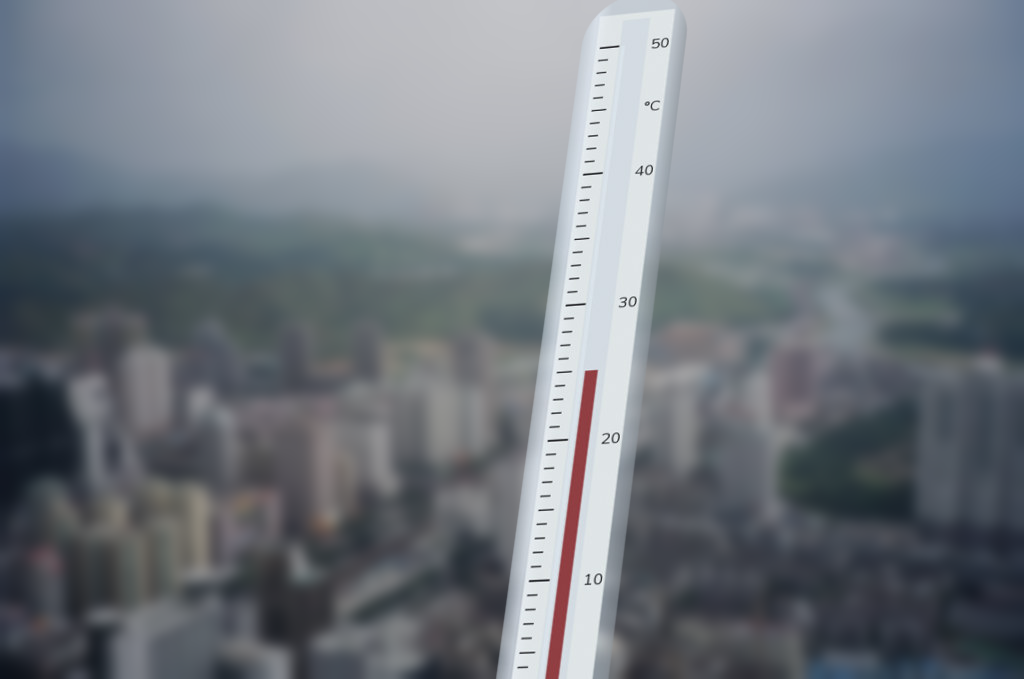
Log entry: {"value": 25, "unit": "°C"}
